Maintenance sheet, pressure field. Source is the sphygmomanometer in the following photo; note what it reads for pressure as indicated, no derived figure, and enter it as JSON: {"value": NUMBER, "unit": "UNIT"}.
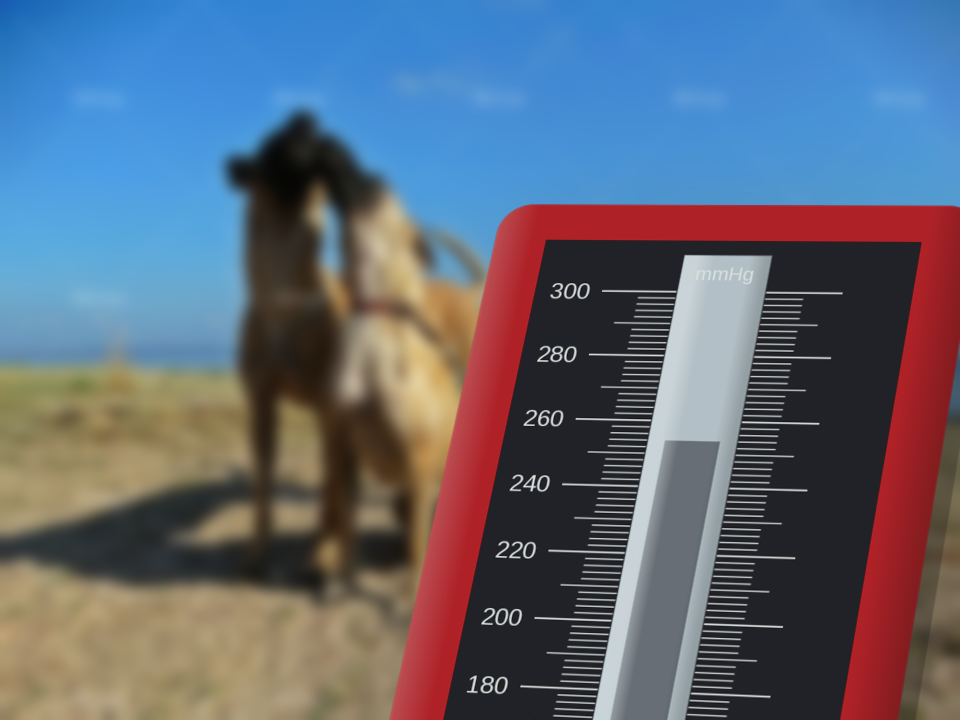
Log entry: {"value": 254, "unit": "mmHg"}
